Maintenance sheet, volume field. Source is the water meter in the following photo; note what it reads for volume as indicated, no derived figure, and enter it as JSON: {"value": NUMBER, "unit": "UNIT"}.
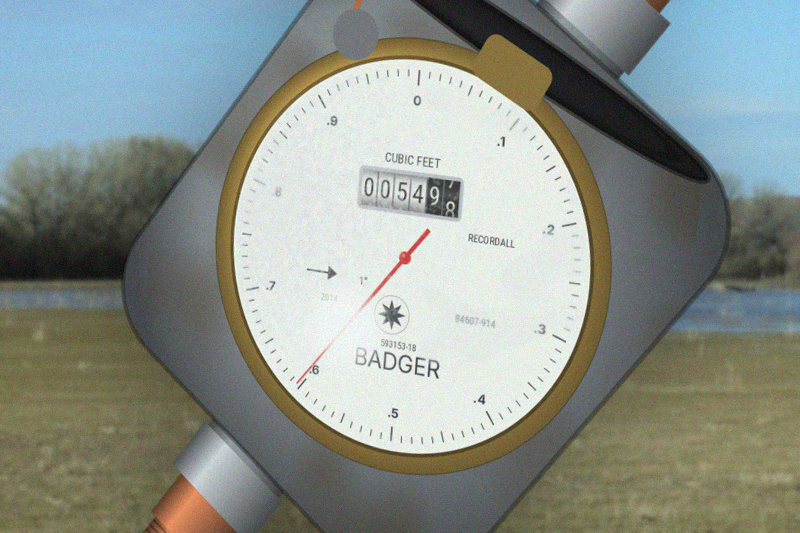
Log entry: {"value": 5497.60, "unit": "ft³"}
